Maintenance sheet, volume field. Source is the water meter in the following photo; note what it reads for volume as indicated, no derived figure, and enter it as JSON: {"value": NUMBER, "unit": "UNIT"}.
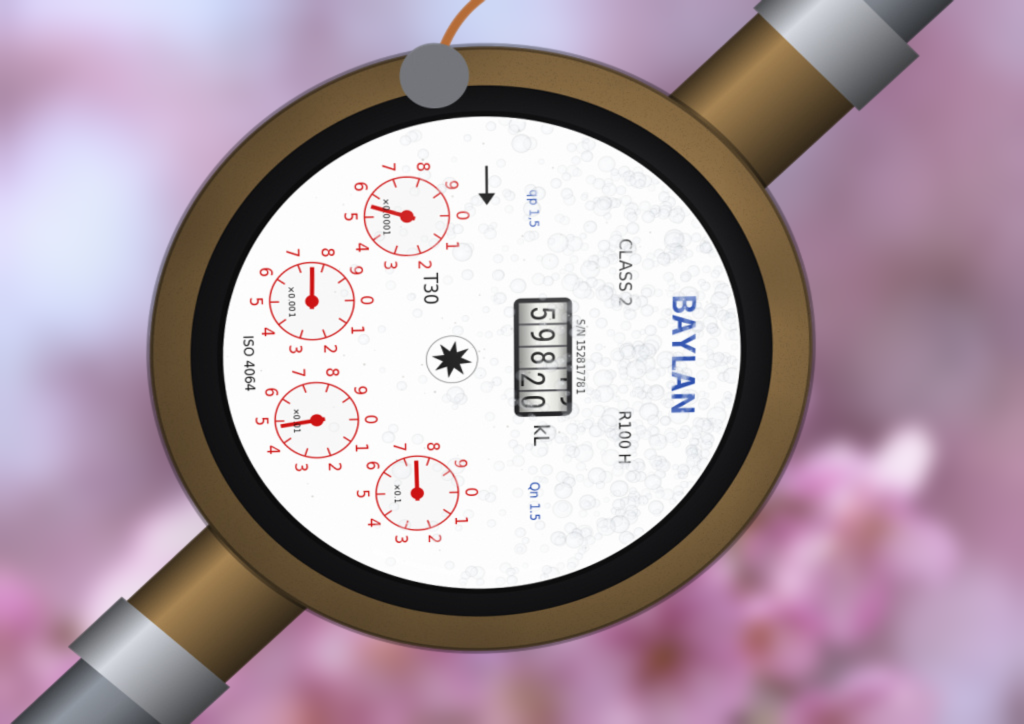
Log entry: {"value": 59819.7475, "unit": "kL"}
